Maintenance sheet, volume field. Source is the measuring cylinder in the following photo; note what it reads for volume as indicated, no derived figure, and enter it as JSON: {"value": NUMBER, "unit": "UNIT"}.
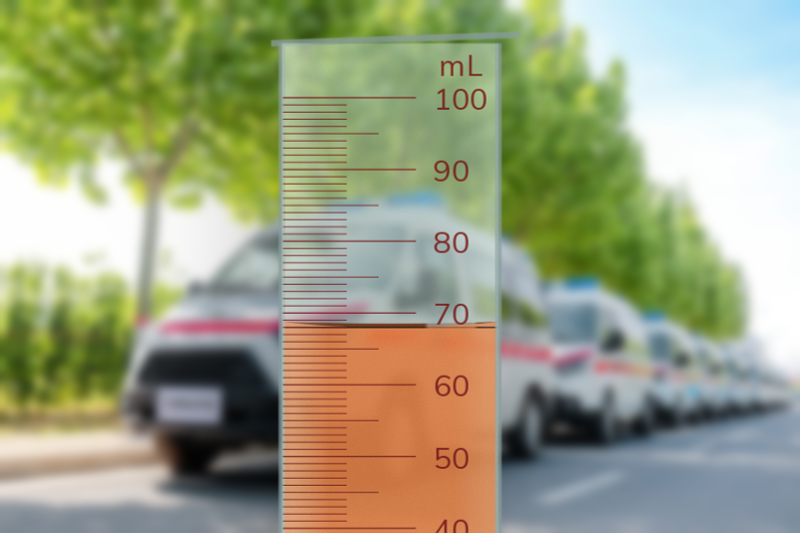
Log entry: {"value": 68, "unit": "mL"}
